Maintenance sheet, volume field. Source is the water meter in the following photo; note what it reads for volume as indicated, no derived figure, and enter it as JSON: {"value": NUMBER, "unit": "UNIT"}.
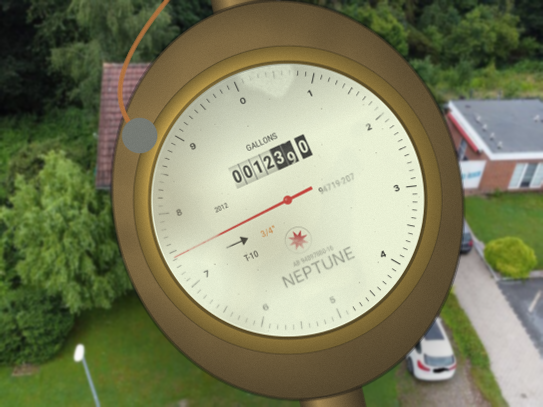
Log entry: {"value": 12387.4, "unit": "gal"}
